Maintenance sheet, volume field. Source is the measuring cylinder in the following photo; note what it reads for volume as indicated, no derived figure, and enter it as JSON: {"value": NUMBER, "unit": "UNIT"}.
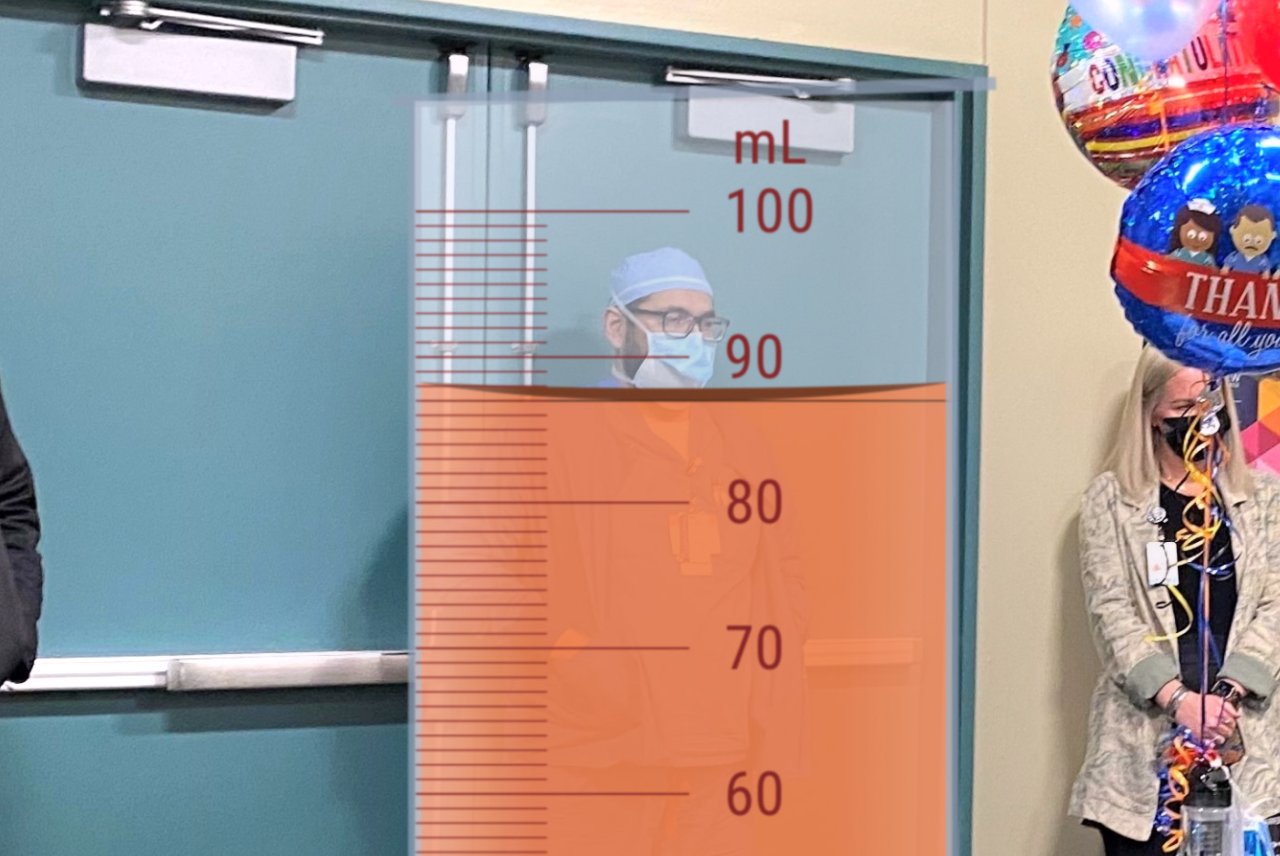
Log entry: {"value": 87, "unit": "mL"}
